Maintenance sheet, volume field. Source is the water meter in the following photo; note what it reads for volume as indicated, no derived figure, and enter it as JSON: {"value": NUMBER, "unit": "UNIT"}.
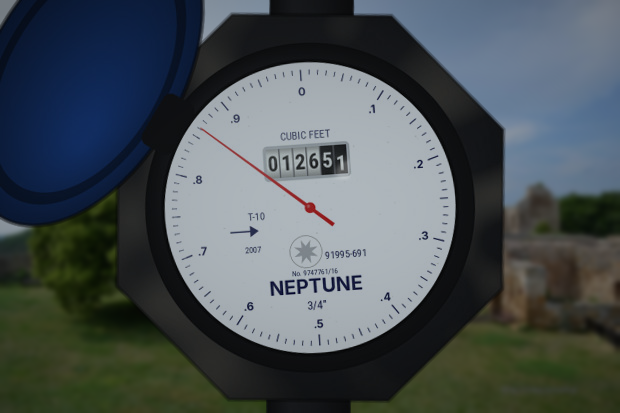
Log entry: {"value": 12650.86, "unit": "ft³"}
